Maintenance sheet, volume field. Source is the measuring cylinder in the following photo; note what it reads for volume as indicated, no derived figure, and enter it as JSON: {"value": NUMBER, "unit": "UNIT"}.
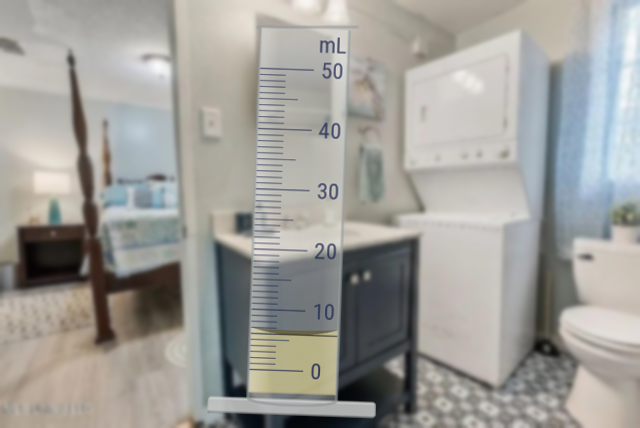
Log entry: {"value": 6, "unit": "mL"}
